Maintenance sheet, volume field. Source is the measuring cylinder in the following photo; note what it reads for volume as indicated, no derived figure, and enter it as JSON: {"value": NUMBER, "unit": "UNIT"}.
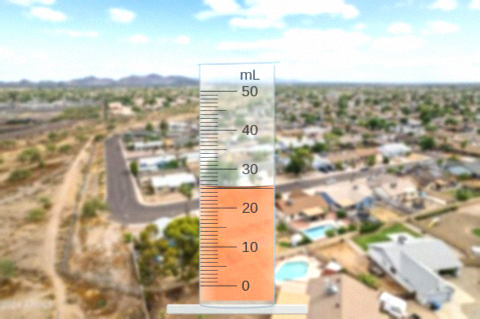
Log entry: {"value": 25, "unit": "mL"}
